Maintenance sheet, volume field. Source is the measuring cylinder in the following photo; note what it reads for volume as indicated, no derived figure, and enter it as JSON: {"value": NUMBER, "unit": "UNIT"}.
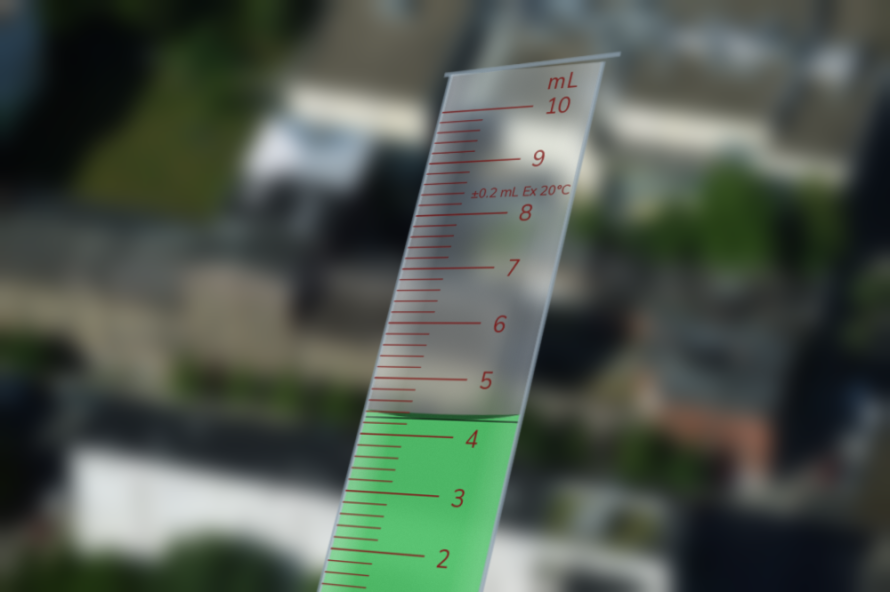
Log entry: {"value": 4.3, "unit": "mL"}
